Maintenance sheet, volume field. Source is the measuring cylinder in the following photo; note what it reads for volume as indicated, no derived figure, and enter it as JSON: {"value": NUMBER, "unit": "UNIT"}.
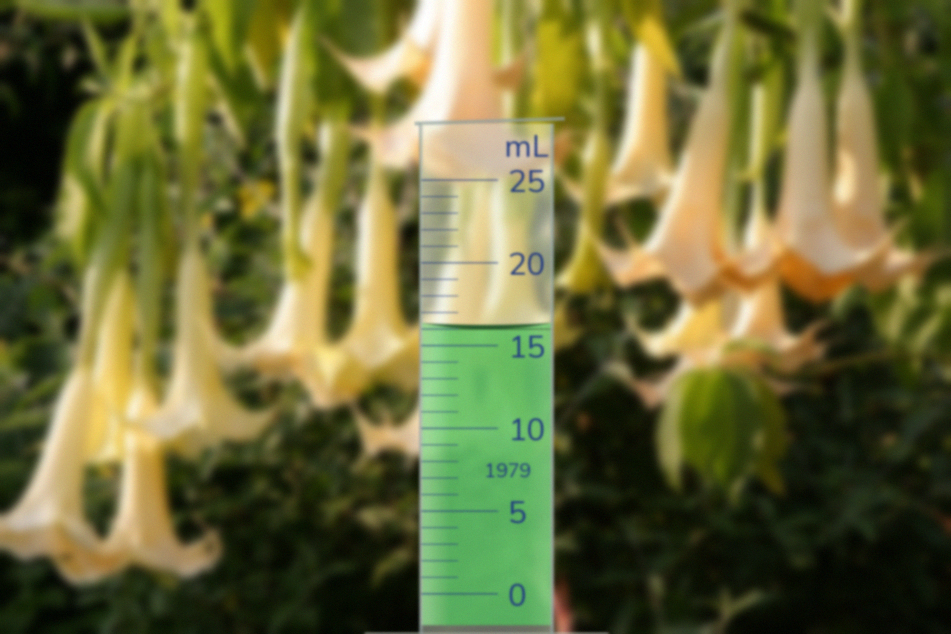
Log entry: {"value": 16, "unit": "mL"}
